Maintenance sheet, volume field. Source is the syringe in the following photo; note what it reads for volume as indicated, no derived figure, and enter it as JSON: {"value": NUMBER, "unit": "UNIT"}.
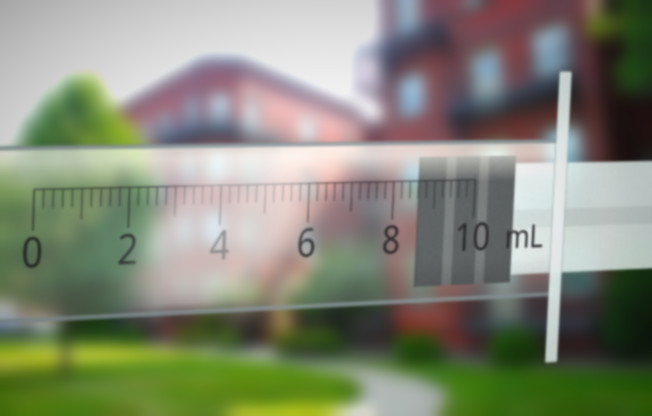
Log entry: {"value": 8.6, "unit": "mL"}
